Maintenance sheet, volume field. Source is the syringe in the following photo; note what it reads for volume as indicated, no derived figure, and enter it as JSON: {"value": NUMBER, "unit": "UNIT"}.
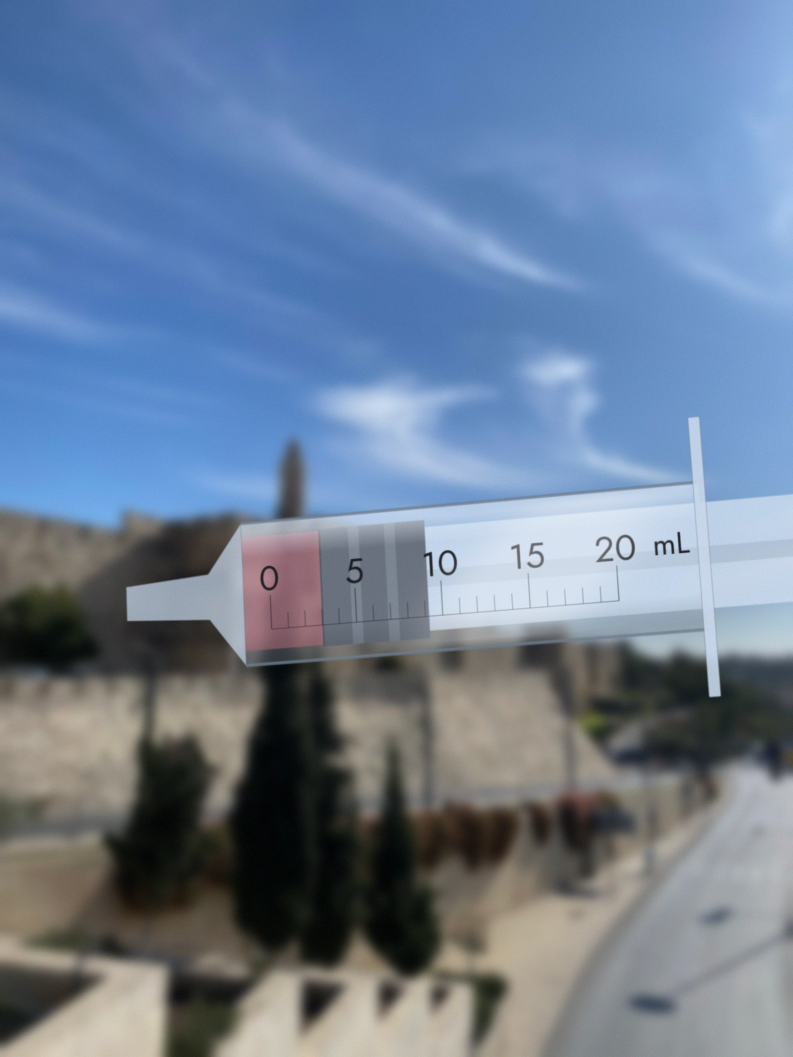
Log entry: {"value": 3, "unit": "mL"}
